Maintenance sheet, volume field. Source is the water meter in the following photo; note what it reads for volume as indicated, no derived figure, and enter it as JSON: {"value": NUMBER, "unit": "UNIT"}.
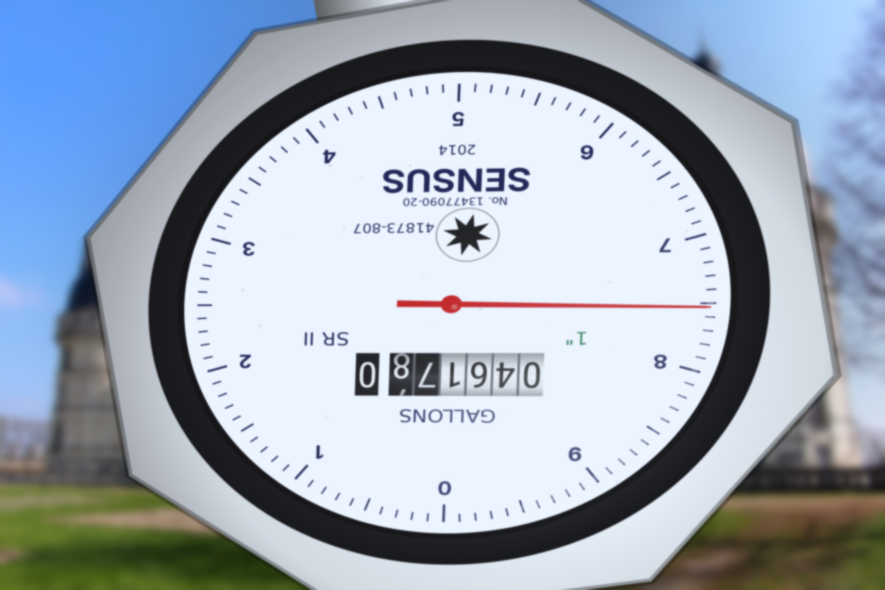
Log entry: {"value": 461777.5, "unit": "gal"}
